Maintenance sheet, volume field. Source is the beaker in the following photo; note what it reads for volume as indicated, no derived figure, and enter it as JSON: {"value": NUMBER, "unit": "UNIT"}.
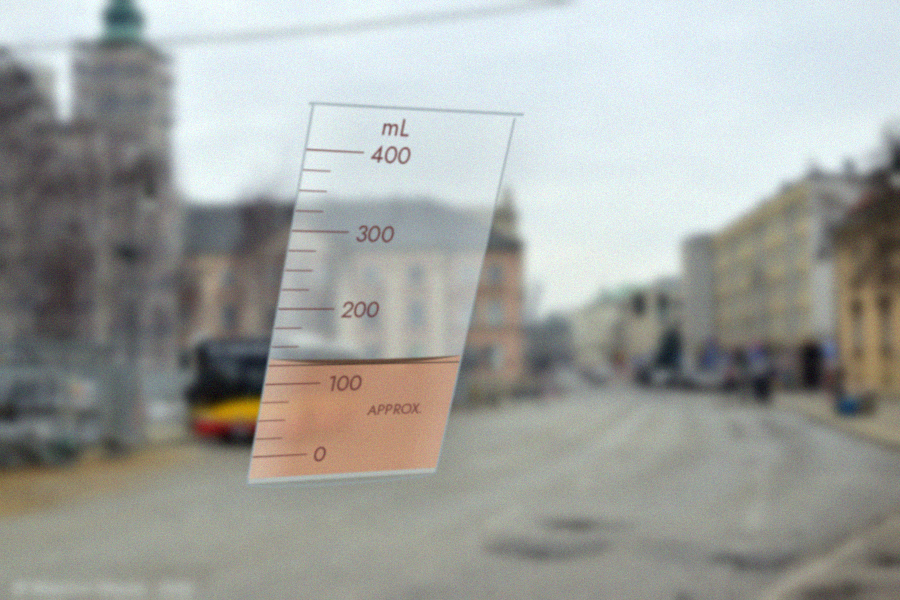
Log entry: {"value": 125, "unit": "mL"}
